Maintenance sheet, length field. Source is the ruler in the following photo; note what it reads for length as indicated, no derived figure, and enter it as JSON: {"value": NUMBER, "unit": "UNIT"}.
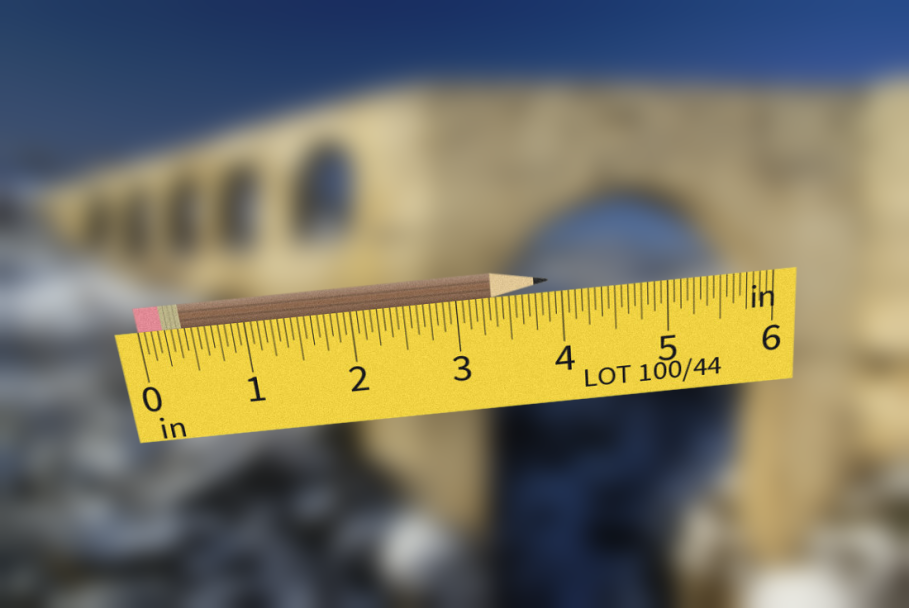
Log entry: {"value": 3.875, "unit": "in"}
